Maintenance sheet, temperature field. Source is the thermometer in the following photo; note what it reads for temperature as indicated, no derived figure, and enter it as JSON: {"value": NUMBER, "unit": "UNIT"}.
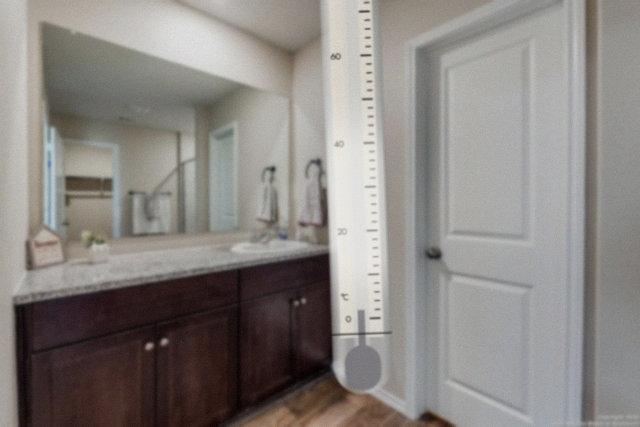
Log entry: {"value": 2, "unit": "°C"}
